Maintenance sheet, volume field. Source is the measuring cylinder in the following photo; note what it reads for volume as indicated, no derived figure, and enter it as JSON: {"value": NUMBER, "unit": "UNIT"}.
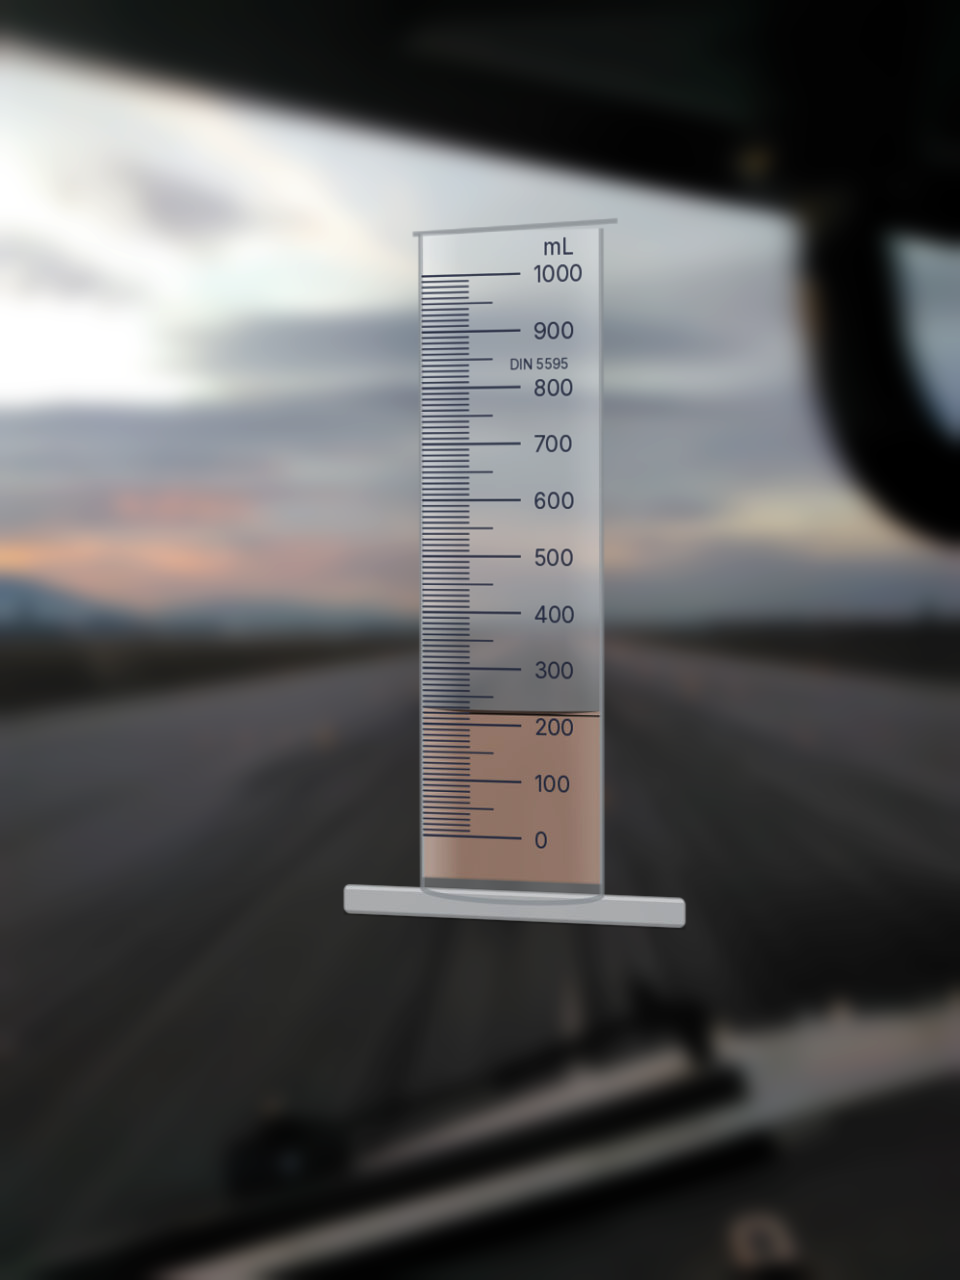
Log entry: {"value": 220, "unit": "mL"}
